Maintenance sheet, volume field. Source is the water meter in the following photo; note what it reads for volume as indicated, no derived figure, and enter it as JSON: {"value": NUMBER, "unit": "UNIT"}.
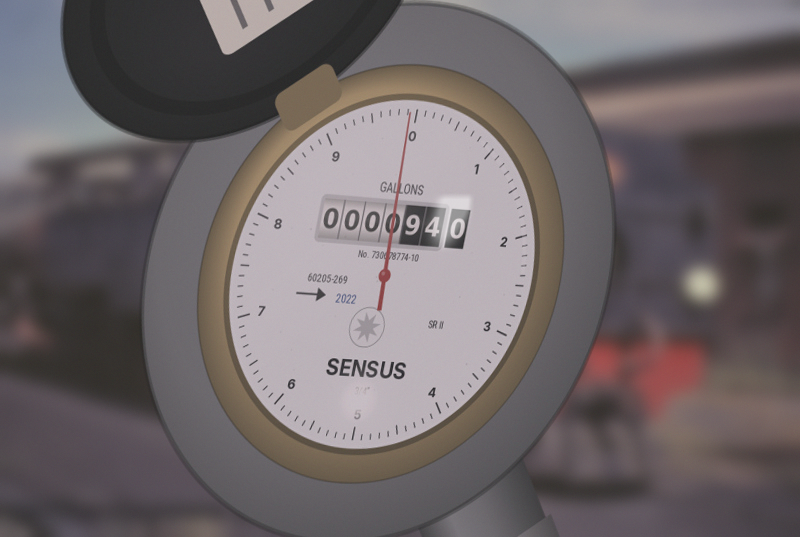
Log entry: {"value": 939.9, "unit": "gal"}
